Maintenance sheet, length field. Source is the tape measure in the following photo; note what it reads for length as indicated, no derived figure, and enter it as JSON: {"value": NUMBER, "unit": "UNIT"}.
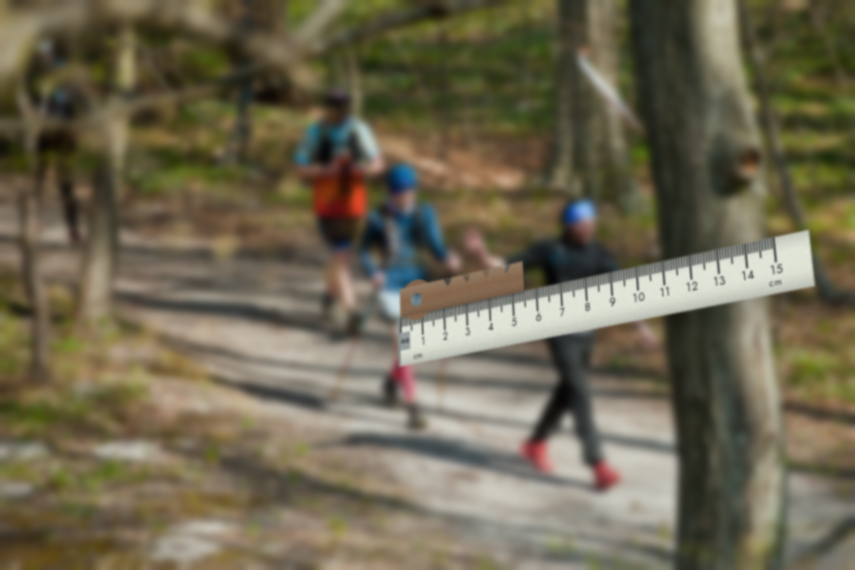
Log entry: {"value": 5.5, "unit": "cm"}
